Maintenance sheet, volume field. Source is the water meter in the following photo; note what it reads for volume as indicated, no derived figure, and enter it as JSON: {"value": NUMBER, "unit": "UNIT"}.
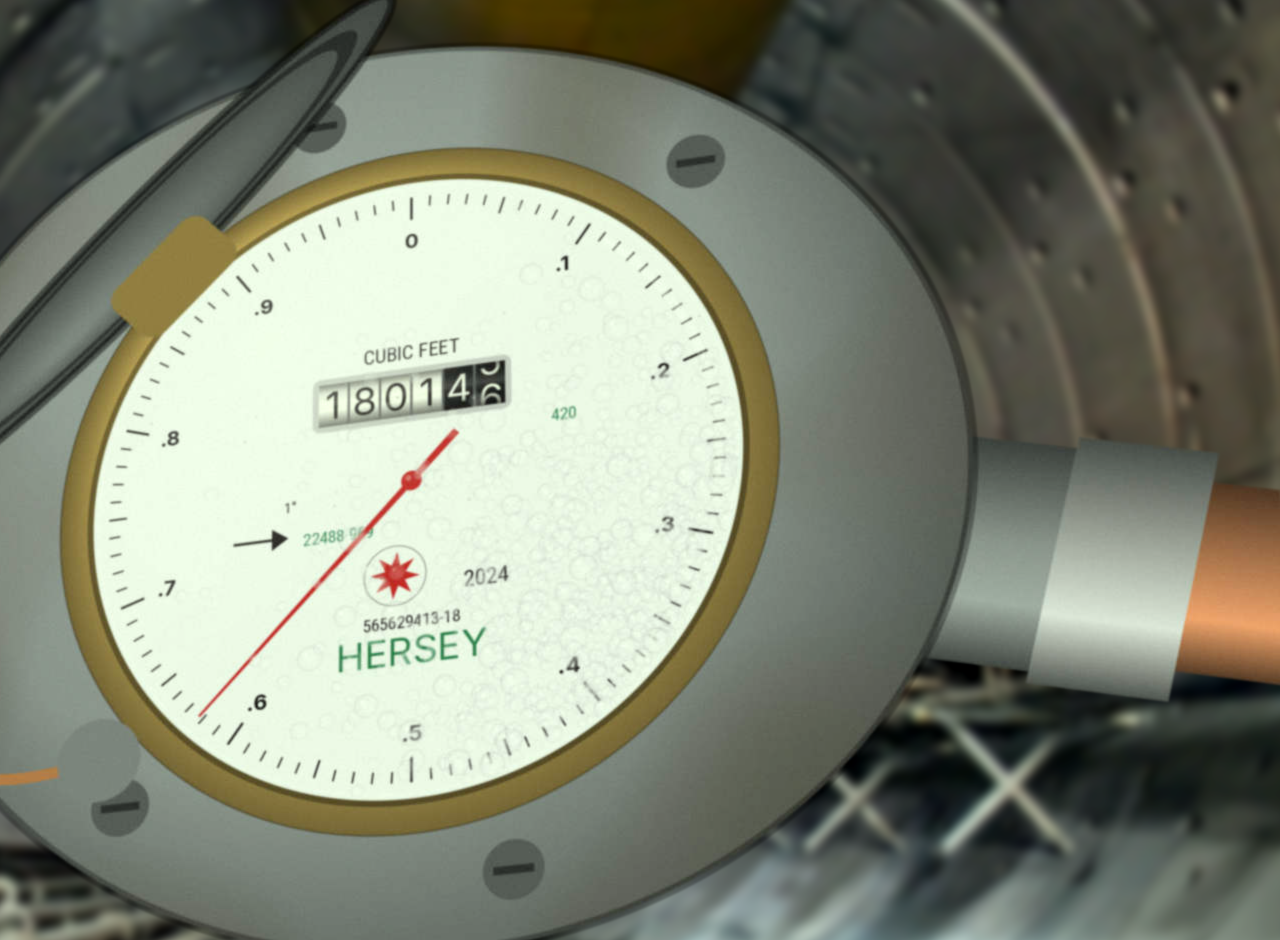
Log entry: {"value": 180145.62, "unit": "ft³"}
